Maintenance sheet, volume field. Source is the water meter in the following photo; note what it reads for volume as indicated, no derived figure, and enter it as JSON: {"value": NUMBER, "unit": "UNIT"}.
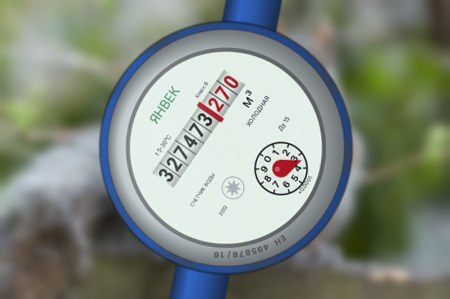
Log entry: {"value": 327473.2703, "unit": "m³"}
